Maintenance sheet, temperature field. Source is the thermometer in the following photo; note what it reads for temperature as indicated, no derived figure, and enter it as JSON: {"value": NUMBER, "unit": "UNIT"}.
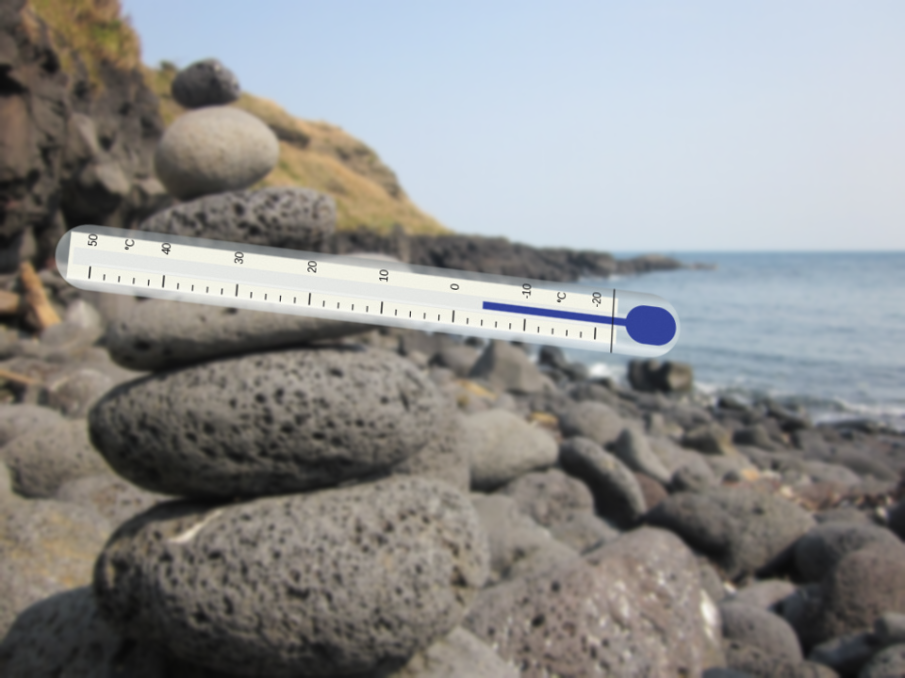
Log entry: {"value": -4, "unit": "°C"}
